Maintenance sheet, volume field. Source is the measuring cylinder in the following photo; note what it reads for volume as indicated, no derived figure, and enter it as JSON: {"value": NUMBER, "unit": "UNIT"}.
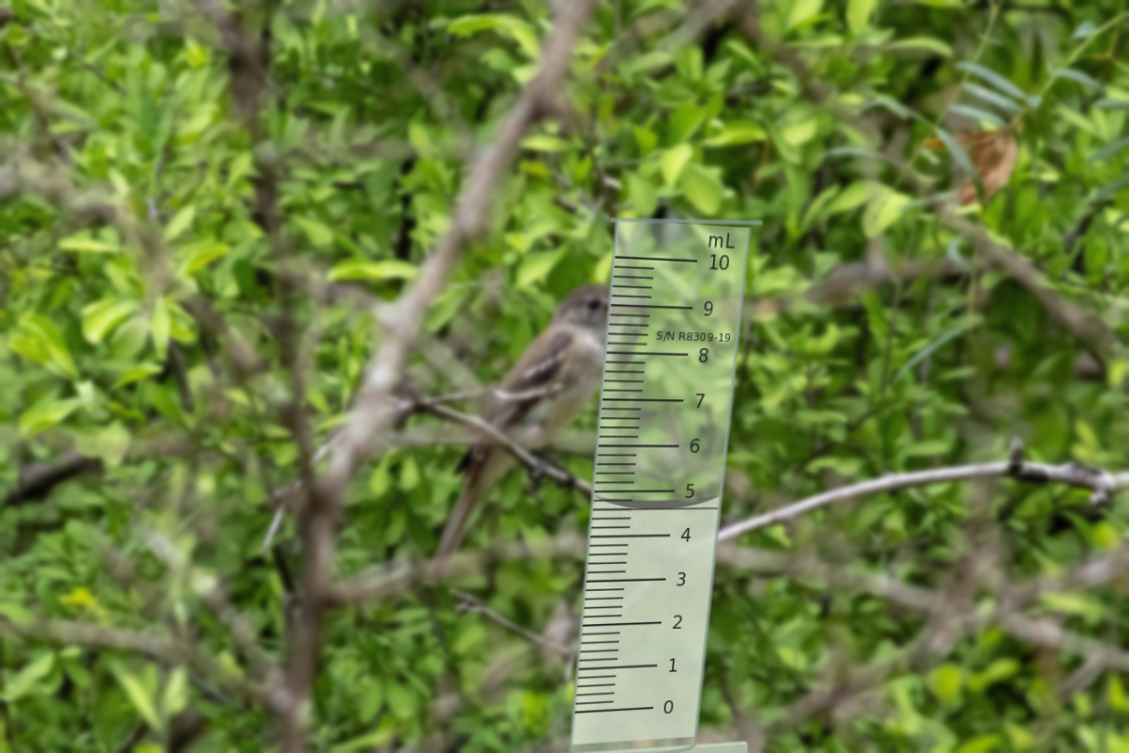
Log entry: {"value": 4.6, "unit": "mL"}
